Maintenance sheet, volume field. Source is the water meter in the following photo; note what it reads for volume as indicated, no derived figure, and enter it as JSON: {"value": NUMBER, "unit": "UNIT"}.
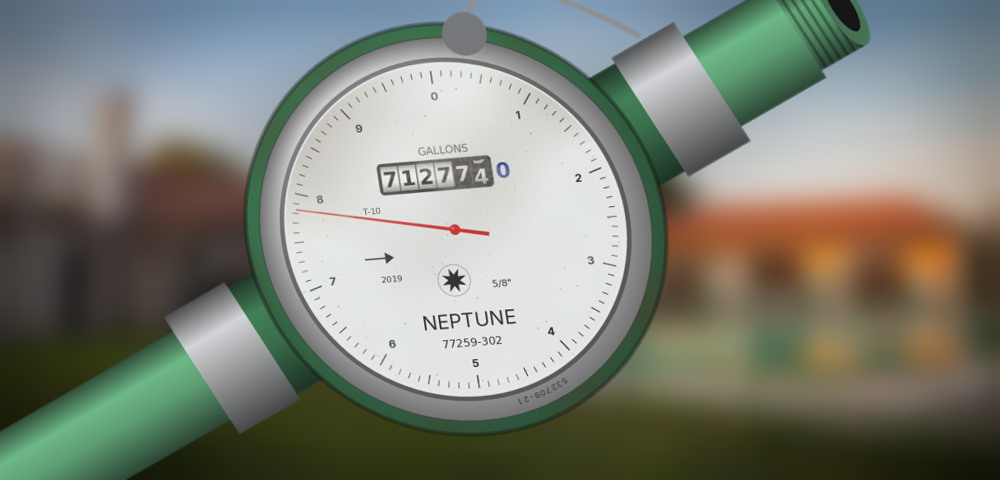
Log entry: {"value": 7127737.8, "unit": "gal"}
